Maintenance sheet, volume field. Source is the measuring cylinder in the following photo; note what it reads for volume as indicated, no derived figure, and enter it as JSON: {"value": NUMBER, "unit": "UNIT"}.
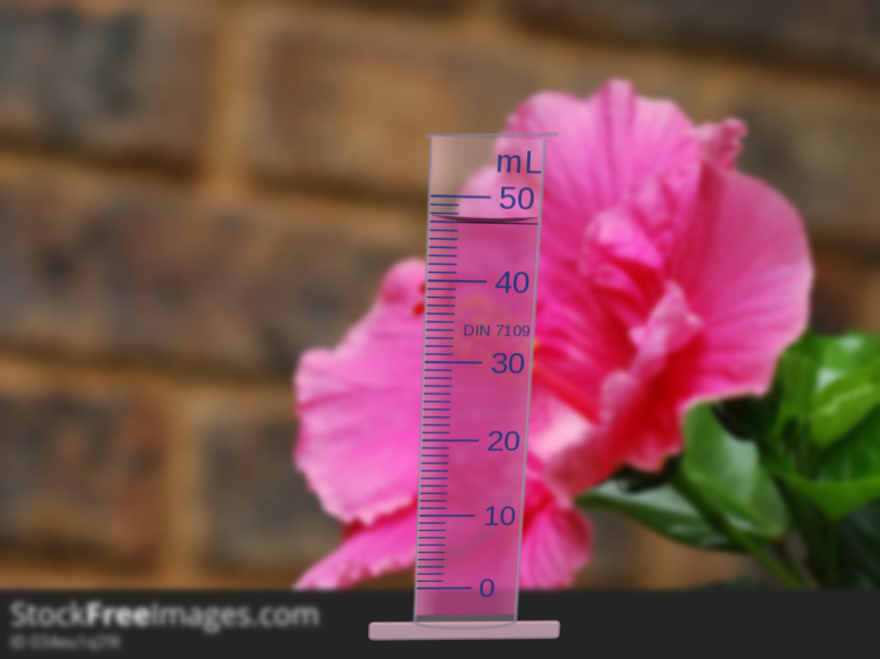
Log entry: {"value": 47, "unit": "mL"}
